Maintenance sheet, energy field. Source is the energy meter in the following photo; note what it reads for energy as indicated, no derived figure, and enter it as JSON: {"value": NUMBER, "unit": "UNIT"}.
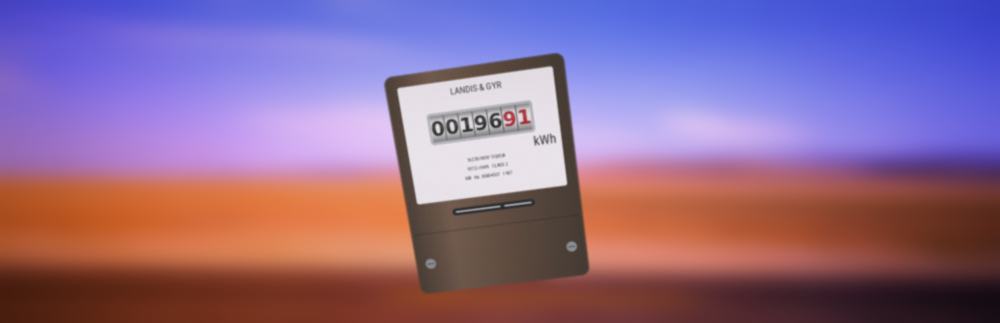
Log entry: {"value": 196.91, "unit": "kWh"}
